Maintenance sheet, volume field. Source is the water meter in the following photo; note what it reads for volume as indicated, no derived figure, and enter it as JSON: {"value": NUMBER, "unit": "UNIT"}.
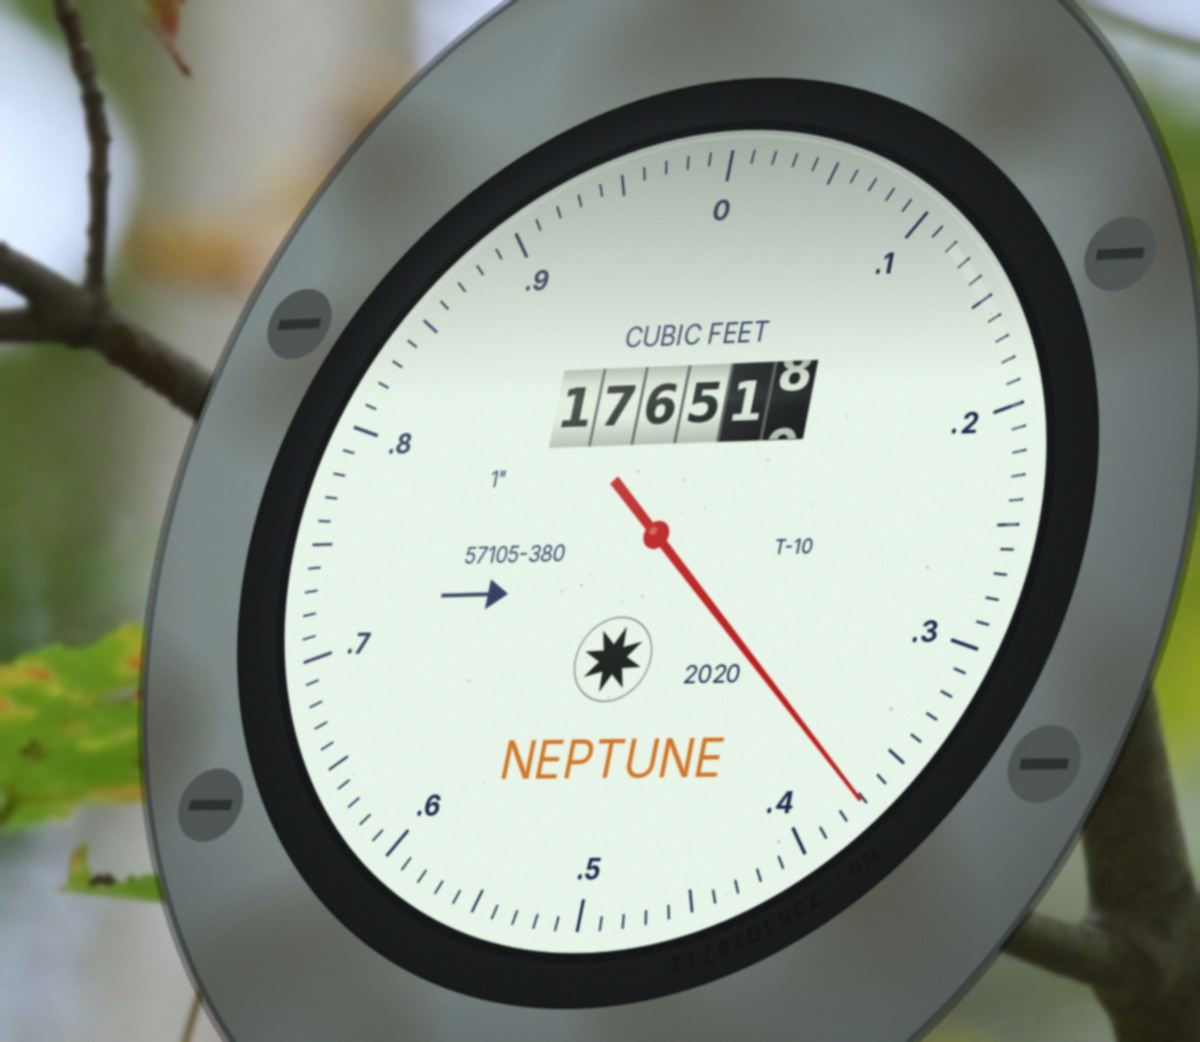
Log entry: {"value": 176518.37, "unit": "ft³"}
